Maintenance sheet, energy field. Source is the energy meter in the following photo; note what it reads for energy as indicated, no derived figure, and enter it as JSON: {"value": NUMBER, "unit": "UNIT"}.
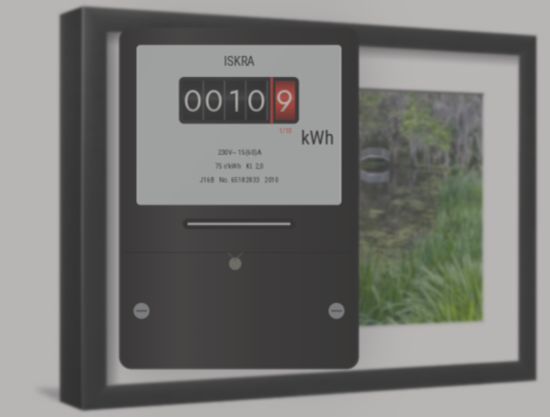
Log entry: {"value": 10.9, "unit": "kWh"}
